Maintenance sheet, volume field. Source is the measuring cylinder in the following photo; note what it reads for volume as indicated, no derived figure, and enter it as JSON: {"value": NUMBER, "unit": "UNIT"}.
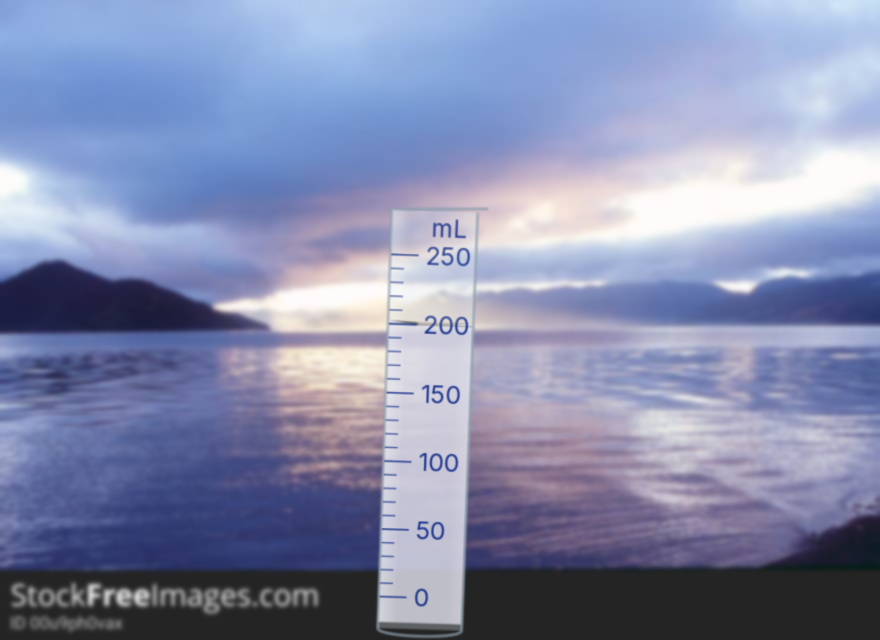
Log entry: {"value": 200, "unit": "mL"}
